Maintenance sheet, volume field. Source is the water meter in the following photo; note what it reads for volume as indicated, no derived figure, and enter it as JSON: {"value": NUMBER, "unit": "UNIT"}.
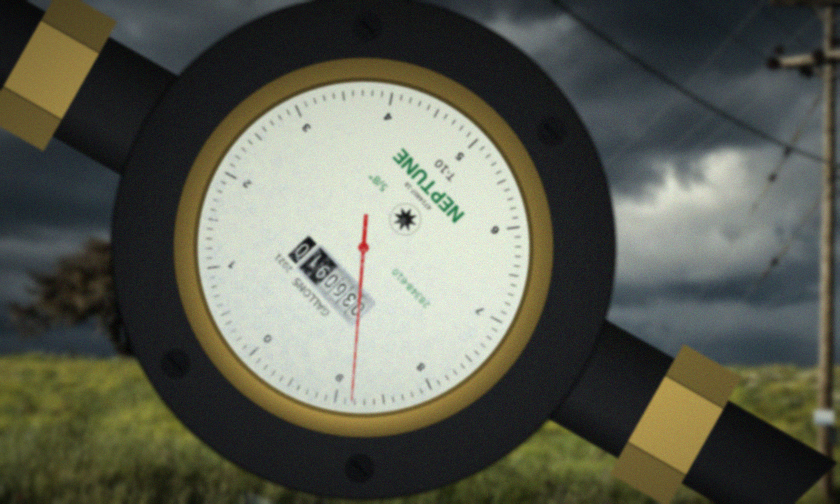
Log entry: {"value": 360908.8, "unit": "gal"}
